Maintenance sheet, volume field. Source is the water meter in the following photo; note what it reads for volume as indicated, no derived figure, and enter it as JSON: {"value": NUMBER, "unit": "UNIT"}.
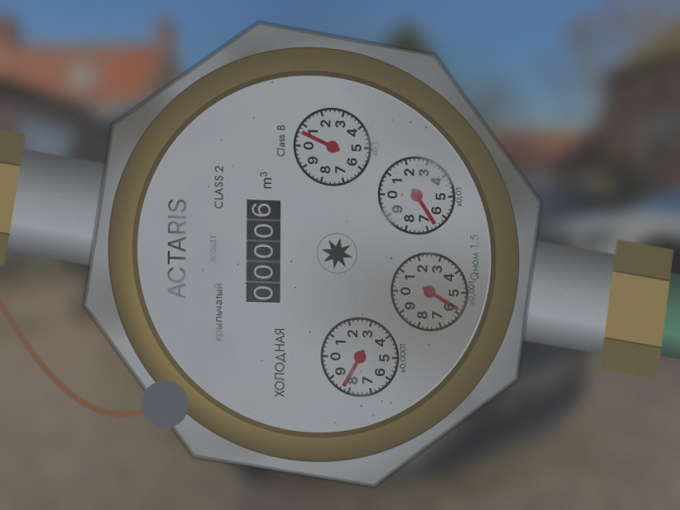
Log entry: {"value": 6.0658, "unit": "m³"}
